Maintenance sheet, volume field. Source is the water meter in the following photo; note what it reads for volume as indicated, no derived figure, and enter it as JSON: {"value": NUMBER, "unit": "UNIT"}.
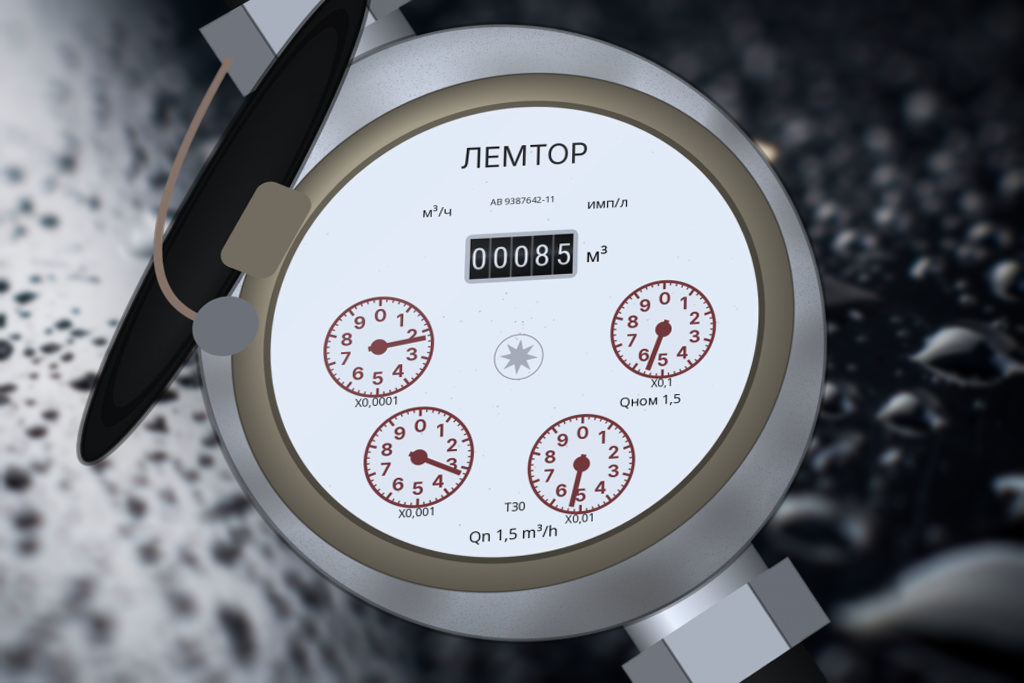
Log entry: {"value": 85.5532, "unit": "m³"}
